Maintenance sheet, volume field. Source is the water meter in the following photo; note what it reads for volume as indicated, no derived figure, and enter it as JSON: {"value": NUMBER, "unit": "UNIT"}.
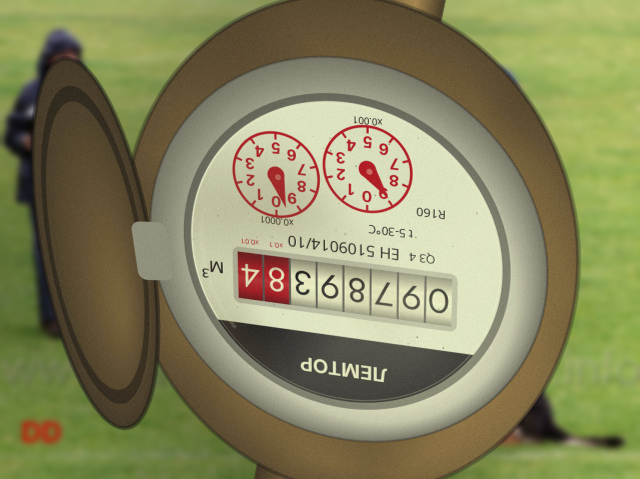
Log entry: {"value": 97893.8489, "unit": "m³"}
